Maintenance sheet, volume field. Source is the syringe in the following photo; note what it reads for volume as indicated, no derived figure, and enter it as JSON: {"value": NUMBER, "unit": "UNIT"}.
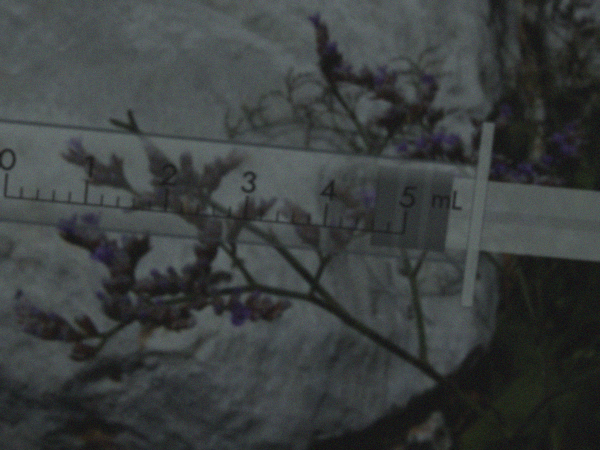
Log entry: {"value": 4.6, "unit": "mL"}
